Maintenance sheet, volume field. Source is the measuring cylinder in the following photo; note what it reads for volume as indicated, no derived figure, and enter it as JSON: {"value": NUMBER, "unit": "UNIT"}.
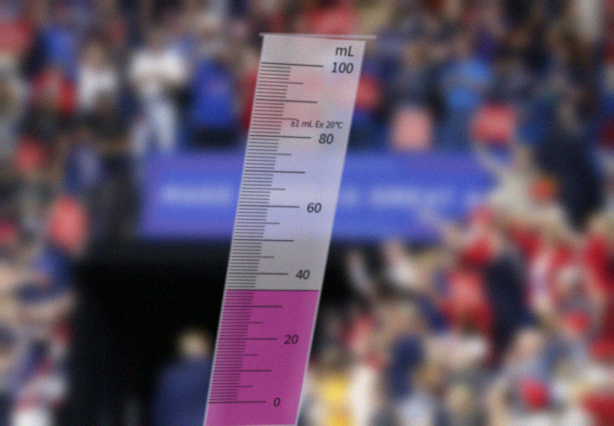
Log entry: {"value": 35, "unit": "mL"}
